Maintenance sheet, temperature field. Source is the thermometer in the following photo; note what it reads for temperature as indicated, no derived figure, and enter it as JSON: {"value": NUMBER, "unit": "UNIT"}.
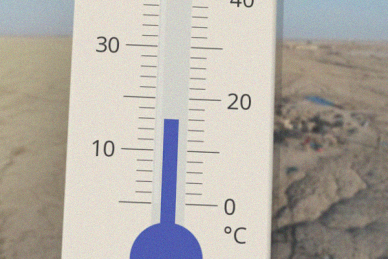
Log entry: {"value": 16, "unit": "°C"}
